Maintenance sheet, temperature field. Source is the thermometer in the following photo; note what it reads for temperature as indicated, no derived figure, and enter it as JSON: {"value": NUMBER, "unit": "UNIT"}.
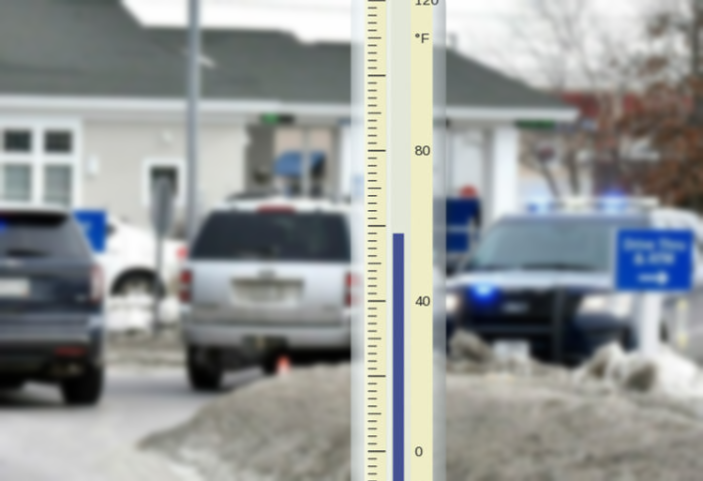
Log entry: {"value": 58, "unit": "°F"}
